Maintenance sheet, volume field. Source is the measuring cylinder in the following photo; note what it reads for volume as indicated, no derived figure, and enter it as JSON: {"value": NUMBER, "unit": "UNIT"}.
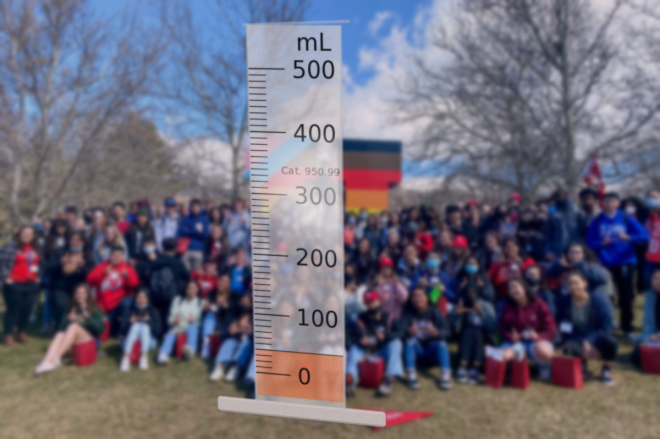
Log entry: {"value": 40, "unit": "mL"}
